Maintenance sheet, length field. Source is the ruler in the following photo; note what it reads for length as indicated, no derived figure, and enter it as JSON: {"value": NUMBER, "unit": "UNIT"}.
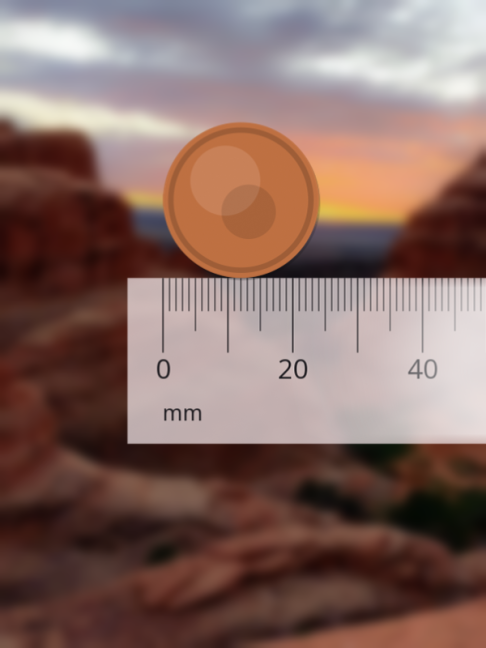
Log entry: {"value": 24, "unit": "mm"}
